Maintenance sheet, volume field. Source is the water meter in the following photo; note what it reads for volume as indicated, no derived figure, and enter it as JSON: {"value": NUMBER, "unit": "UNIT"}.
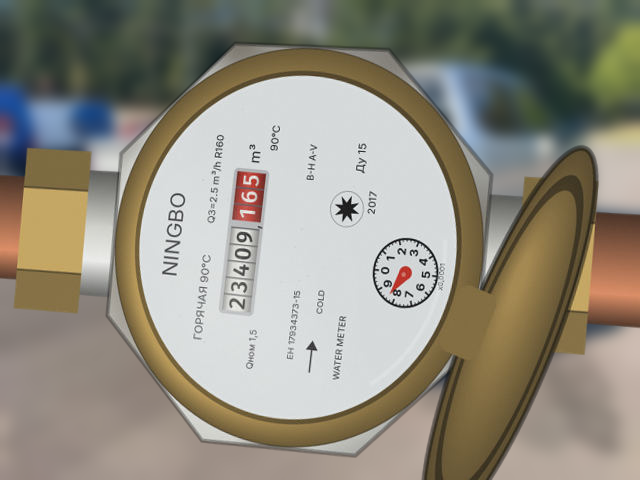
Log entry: {"value": 23409.1658, "unit": "m³"}
